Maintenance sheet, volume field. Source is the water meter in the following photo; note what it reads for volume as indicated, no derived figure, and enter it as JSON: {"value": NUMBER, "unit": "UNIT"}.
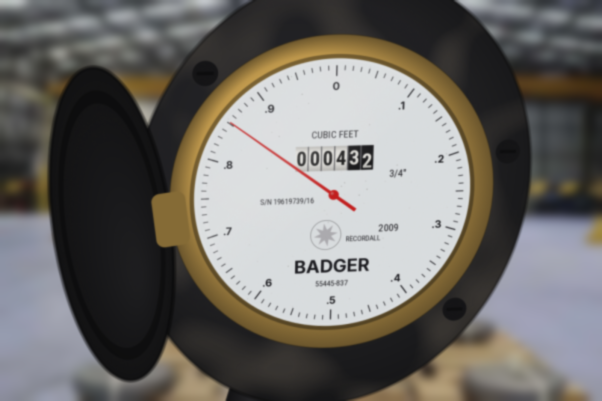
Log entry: {"value": 431.85, "unit": "ft³"}
